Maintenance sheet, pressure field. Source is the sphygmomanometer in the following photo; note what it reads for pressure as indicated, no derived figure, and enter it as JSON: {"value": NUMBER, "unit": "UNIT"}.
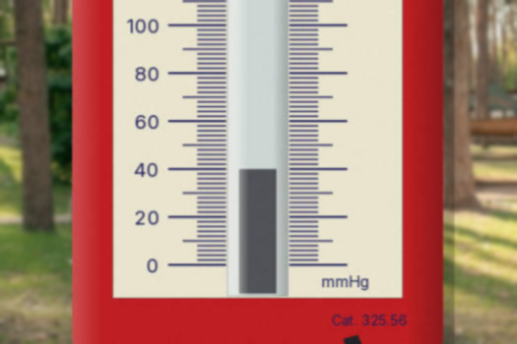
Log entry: {"value": 40, "unit": "mmHg"}
